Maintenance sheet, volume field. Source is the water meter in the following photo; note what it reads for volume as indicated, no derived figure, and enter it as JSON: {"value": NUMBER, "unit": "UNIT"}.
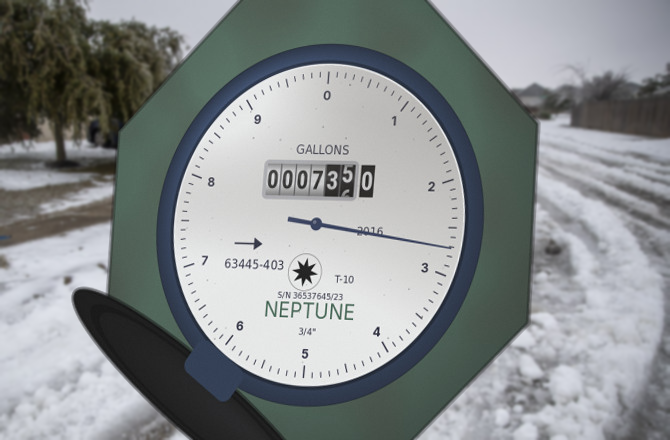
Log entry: {"value": 7352.7, "unit": "gal"}
